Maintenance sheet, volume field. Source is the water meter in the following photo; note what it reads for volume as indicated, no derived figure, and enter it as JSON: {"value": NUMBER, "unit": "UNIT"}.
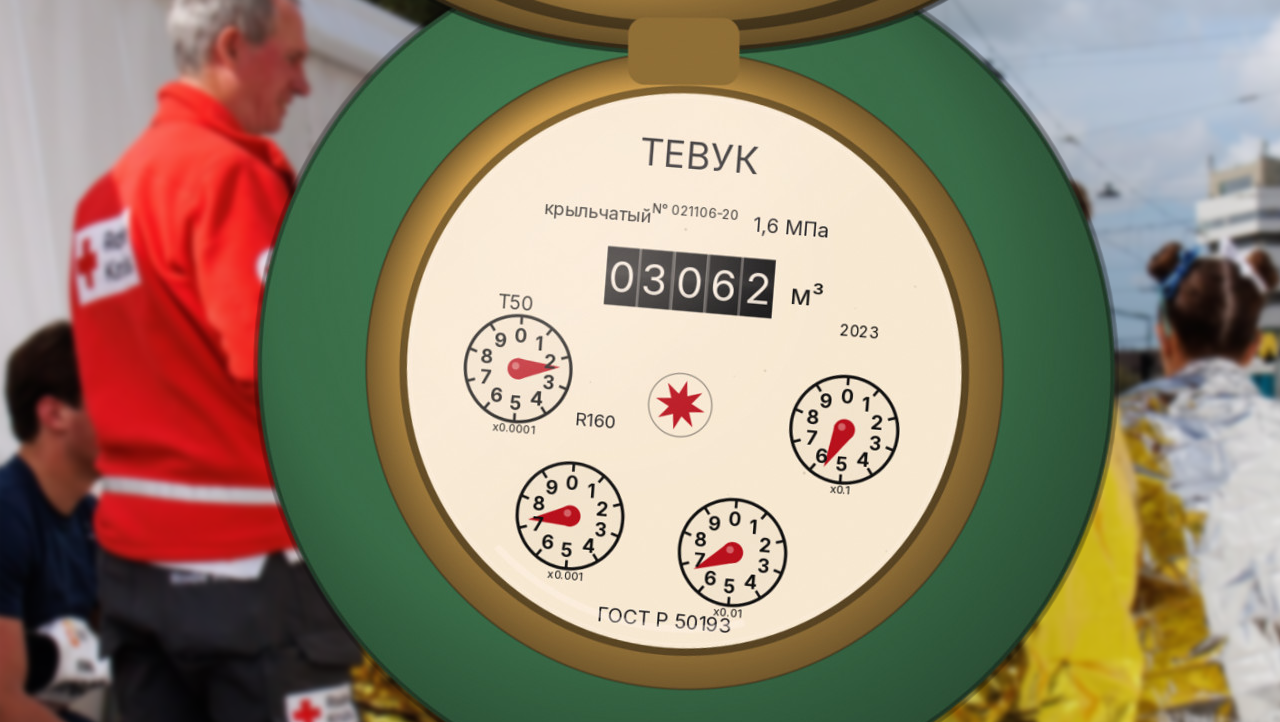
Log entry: {"value": 3062.5672, "unit": "m³"}
